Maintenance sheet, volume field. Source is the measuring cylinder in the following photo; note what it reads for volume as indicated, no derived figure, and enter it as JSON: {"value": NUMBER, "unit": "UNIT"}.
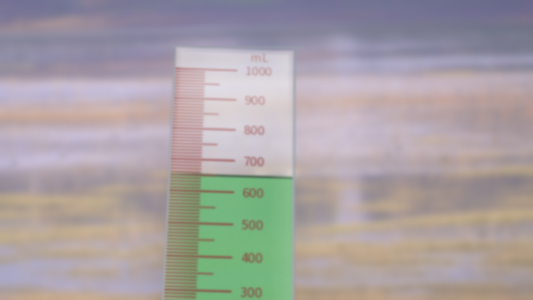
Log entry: {"value": 650, "unit": "mL"}
